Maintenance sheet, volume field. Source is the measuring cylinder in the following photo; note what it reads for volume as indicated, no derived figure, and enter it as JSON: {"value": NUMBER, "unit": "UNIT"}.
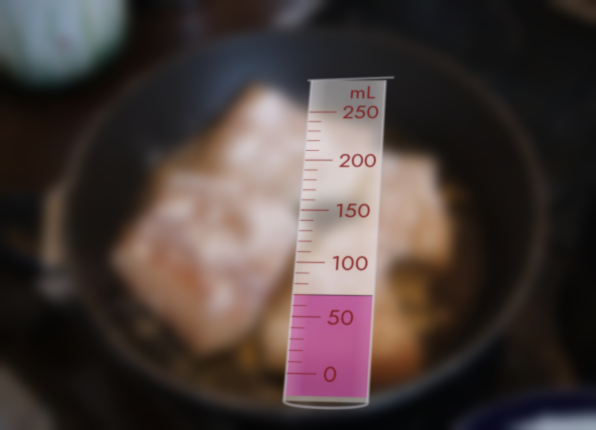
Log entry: {"value": 70, "unit": "mL"}
